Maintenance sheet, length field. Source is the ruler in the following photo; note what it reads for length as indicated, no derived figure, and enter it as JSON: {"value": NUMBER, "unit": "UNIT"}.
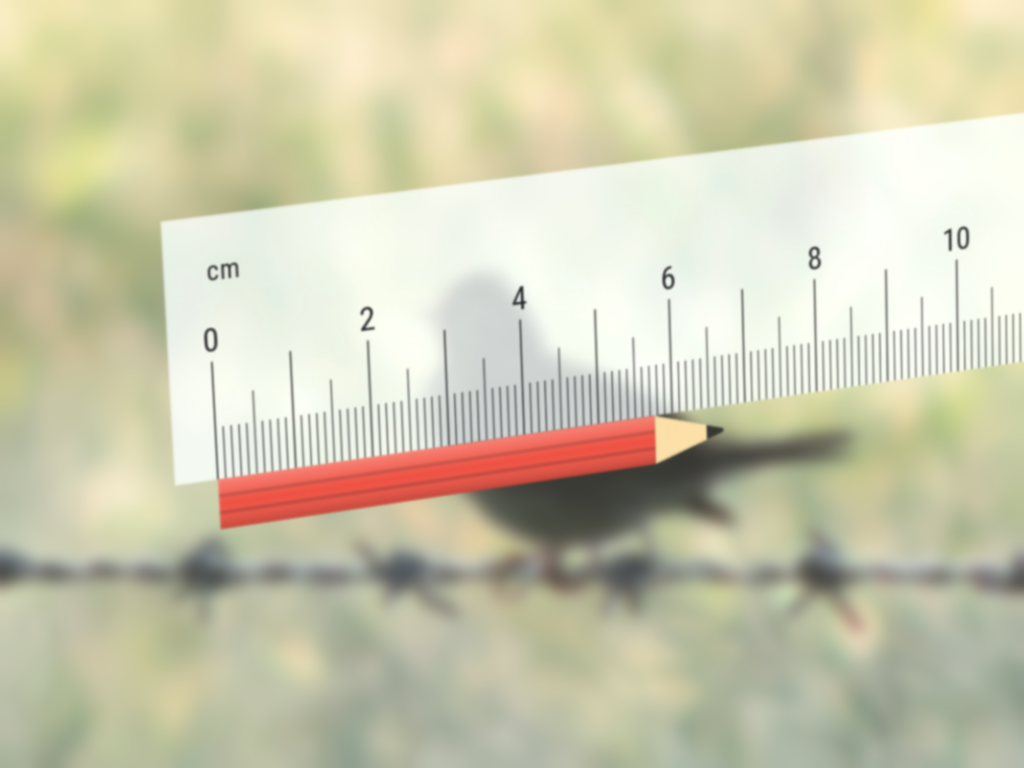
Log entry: {"value": 6.7, "unit": "cm"}
